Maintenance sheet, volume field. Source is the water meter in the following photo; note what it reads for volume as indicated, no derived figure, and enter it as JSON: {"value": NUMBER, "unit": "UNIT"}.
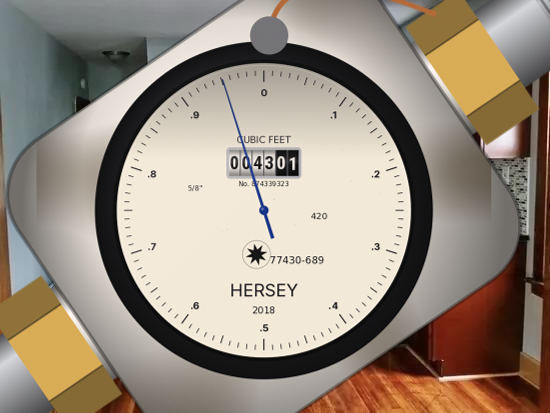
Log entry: {"value": 4300.95, "unit": "ft³"}
